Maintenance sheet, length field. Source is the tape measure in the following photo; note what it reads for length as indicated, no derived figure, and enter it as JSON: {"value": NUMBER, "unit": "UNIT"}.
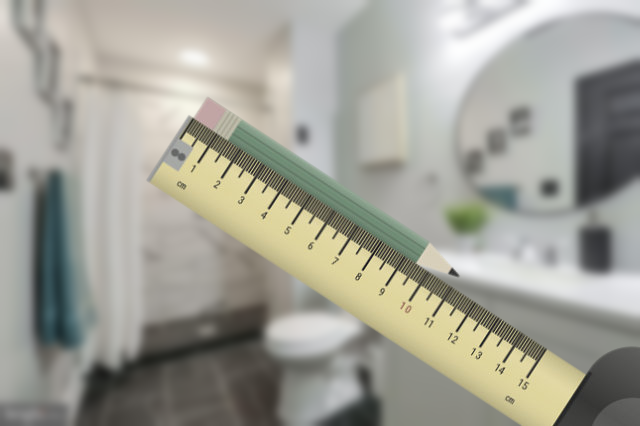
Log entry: {"value": 11, "unit": "cm"}
